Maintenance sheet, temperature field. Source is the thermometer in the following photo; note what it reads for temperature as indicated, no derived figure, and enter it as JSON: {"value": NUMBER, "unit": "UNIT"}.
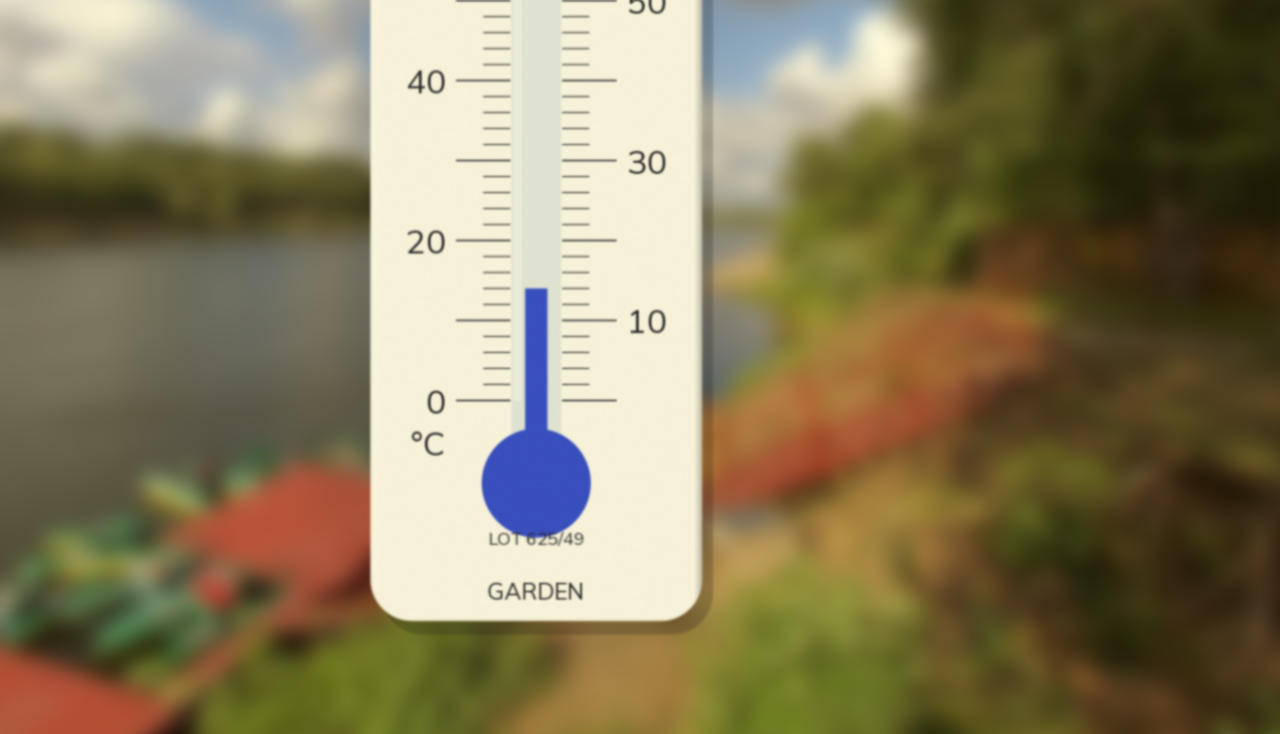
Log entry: {"value": 14, "unit": "°C"}
